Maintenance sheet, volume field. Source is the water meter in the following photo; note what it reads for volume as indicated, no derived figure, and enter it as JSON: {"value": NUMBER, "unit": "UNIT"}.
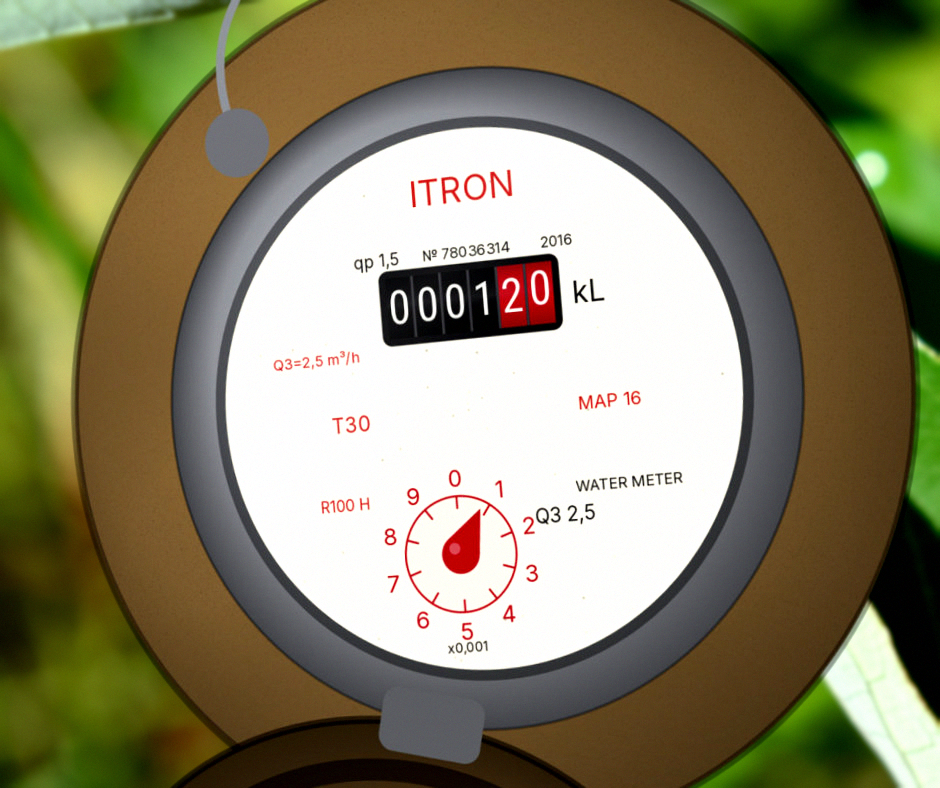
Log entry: {"value": 1.200, "unit": "kL"}
